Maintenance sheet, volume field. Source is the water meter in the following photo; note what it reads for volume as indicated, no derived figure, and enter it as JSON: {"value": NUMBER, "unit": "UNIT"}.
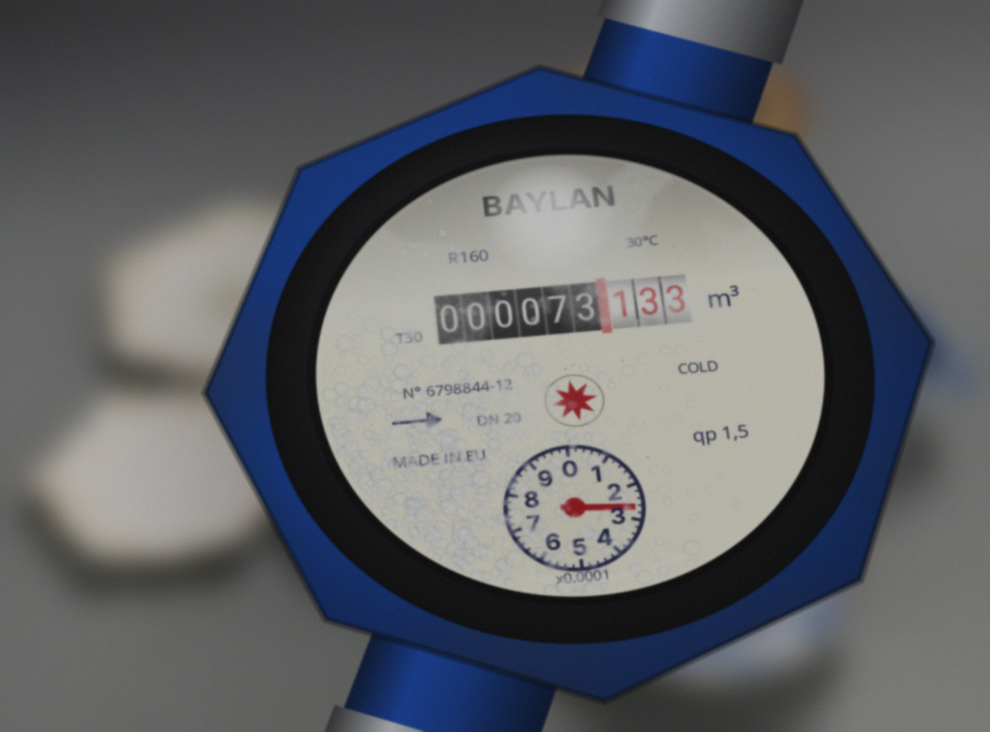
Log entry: {"value": 73.1332, "unit": "m³"}
